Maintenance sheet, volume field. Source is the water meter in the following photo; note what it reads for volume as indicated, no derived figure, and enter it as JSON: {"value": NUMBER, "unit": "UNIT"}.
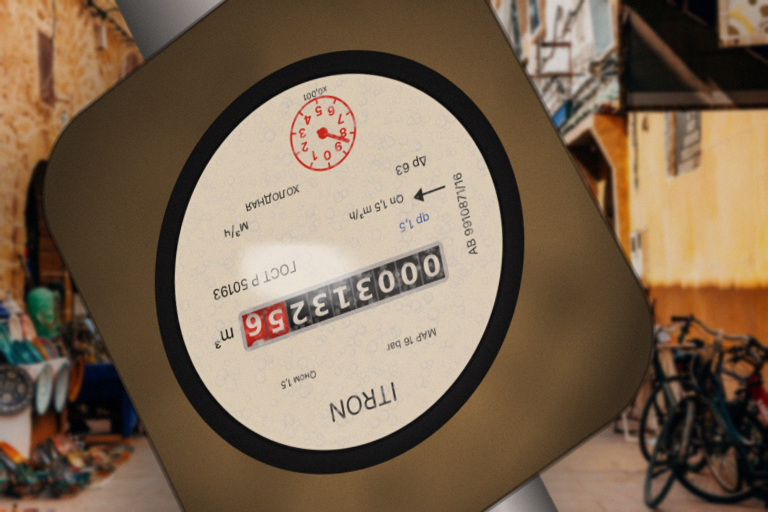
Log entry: {"value": 3132.558, "unit": "m³"}
